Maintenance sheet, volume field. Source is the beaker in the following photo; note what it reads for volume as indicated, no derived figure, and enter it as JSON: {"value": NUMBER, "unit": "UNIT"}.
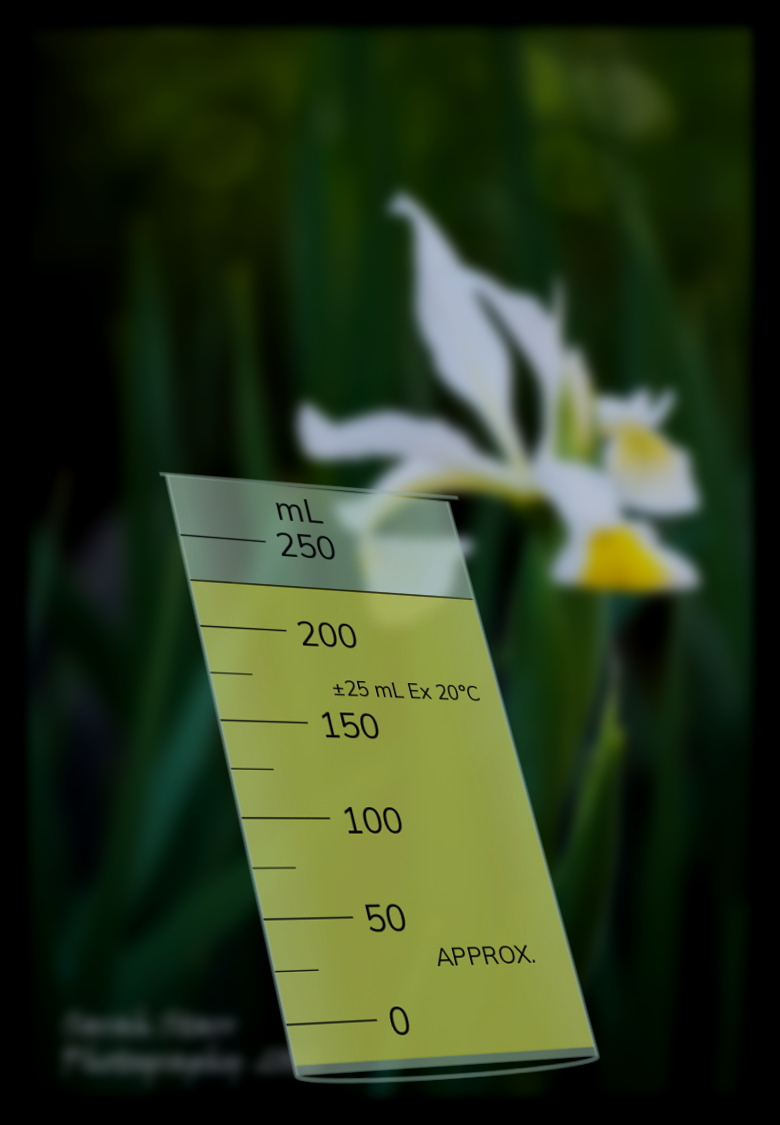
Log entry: {"value": 225, "unit": "mL"}
